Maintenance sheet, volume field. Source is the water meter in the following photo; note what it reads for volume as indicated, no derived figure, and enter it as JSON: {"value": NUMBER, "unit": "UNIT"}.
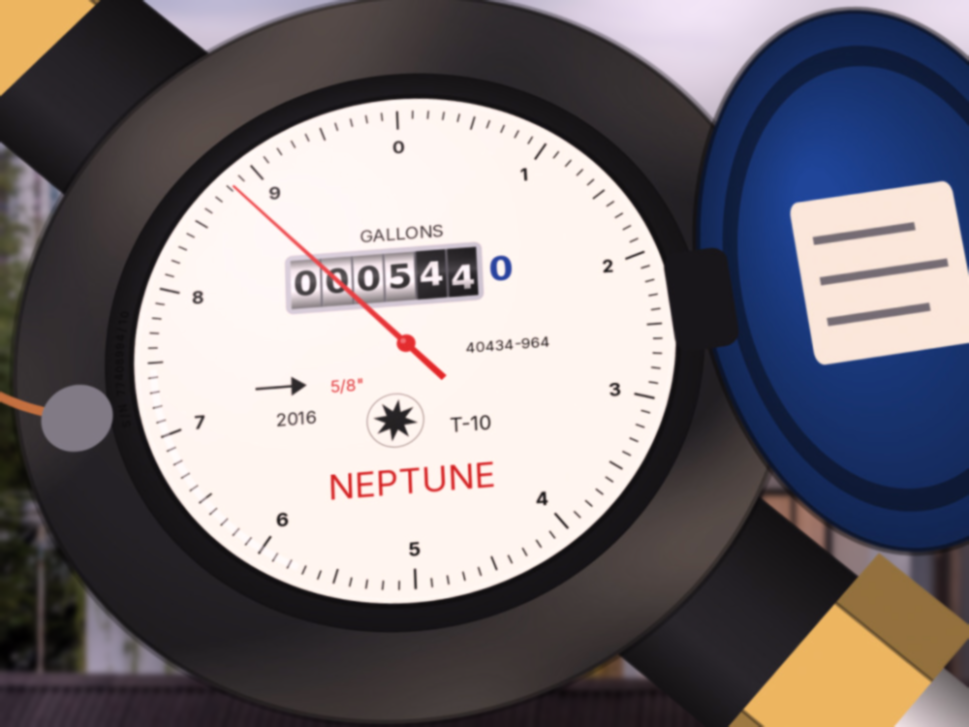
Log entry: {"value": 5438.8, "unit": "gal"}
